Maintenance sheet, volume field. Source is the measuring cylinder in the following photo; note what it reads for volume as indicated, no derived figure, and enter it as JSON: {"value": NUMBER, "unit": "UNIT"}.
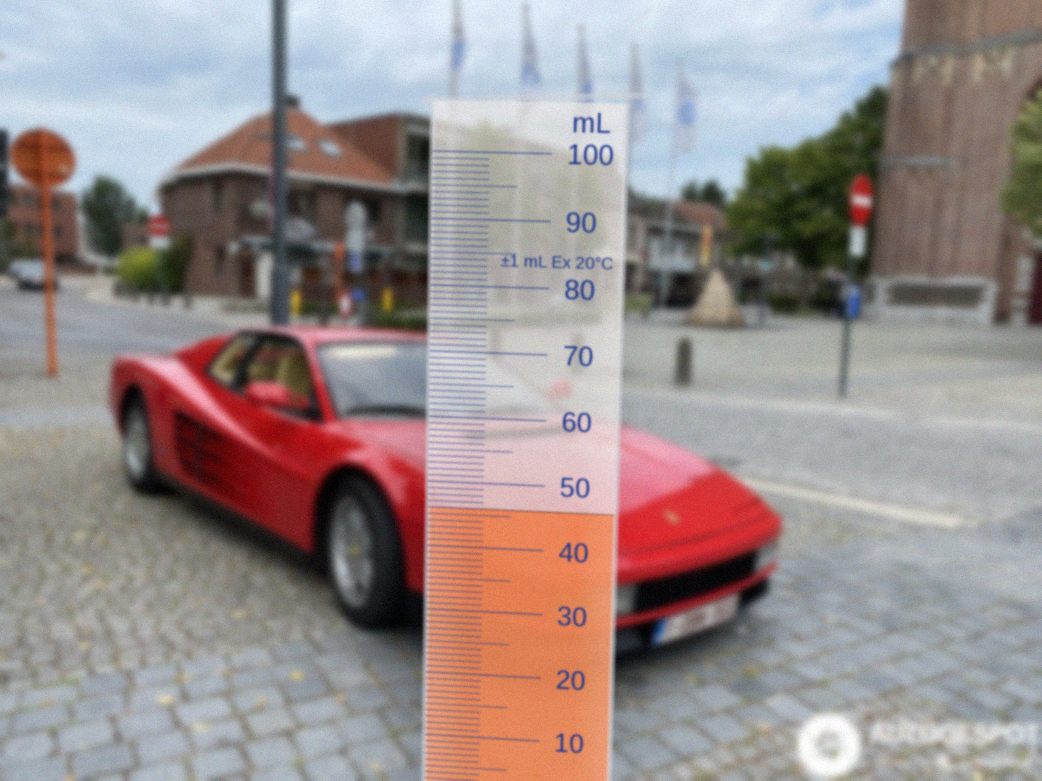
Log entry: {"value": 46, "unit": "mL"}
